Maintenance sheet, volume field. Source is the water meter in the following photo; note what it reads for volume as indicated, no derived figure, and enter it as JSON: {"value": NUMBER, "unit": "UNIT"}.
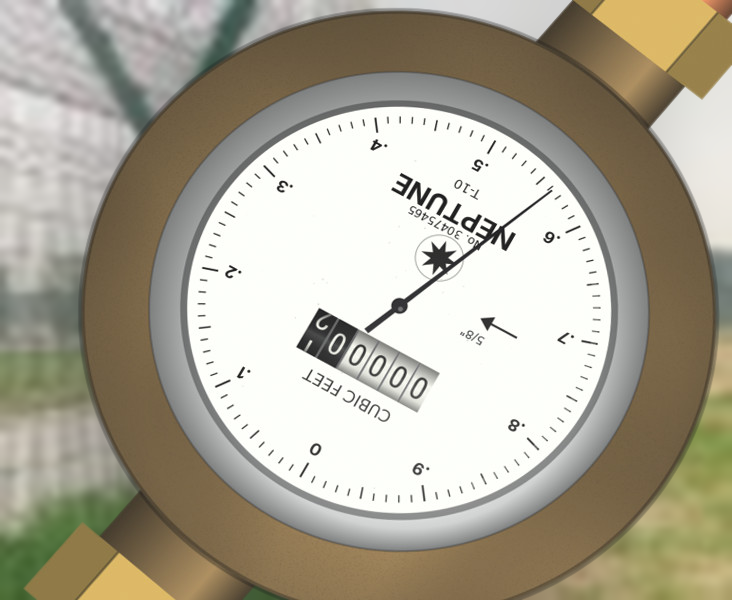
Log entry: {"value": 1.56, "unit": "ft³"}
